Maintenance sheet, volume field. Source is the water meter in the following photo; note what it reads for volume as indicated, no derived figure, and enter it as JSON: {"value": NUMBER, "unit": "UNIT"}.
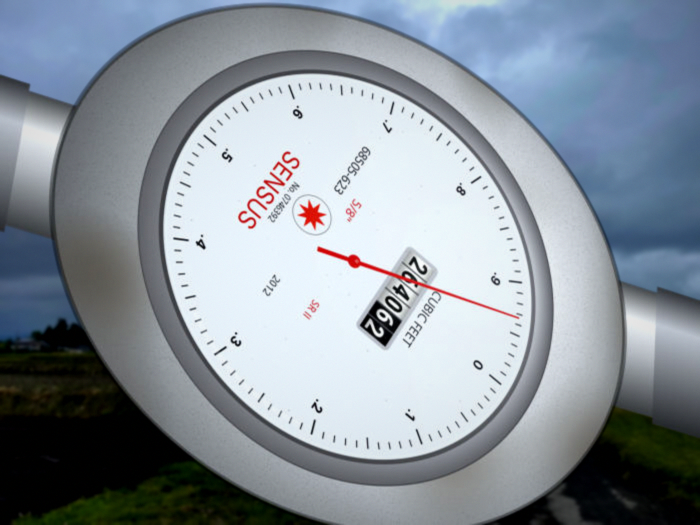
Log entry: {"value": 264061.93, "unit": "ft³"}
